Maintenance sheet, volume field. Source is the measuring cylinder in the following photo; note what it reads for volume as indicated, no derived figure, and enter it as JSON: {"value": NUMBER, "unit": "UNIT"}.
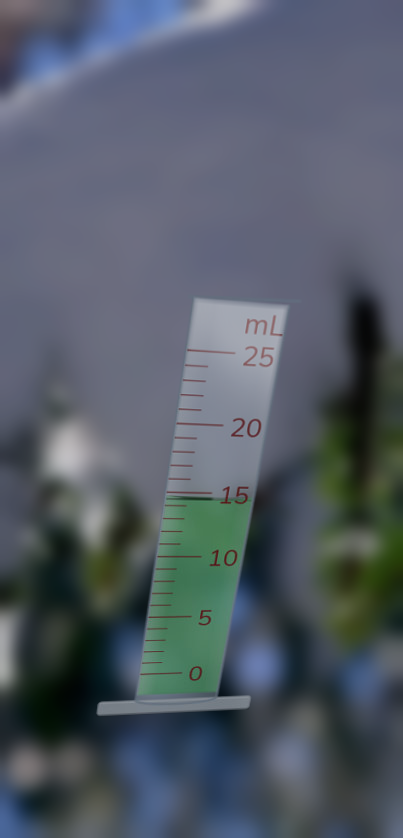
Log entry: {"value": 14.5, "unit": "mL"}
